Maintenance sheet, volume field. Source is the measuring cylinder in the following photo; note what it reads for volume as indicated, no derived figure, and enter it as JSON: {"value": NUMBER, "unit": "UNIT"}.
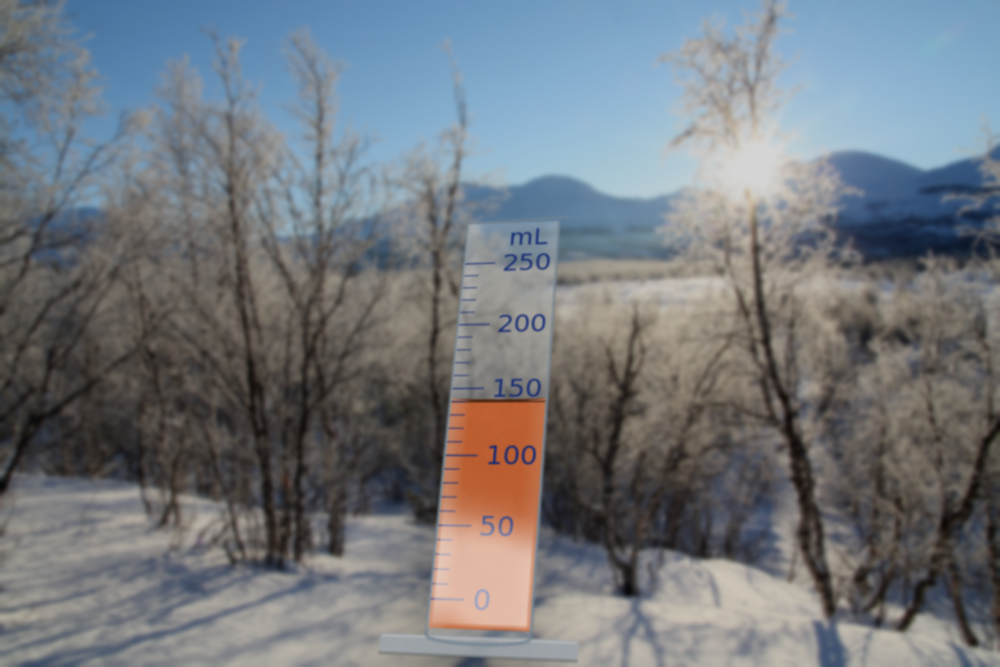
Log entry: {"value": 140, "unit": "mL"}
